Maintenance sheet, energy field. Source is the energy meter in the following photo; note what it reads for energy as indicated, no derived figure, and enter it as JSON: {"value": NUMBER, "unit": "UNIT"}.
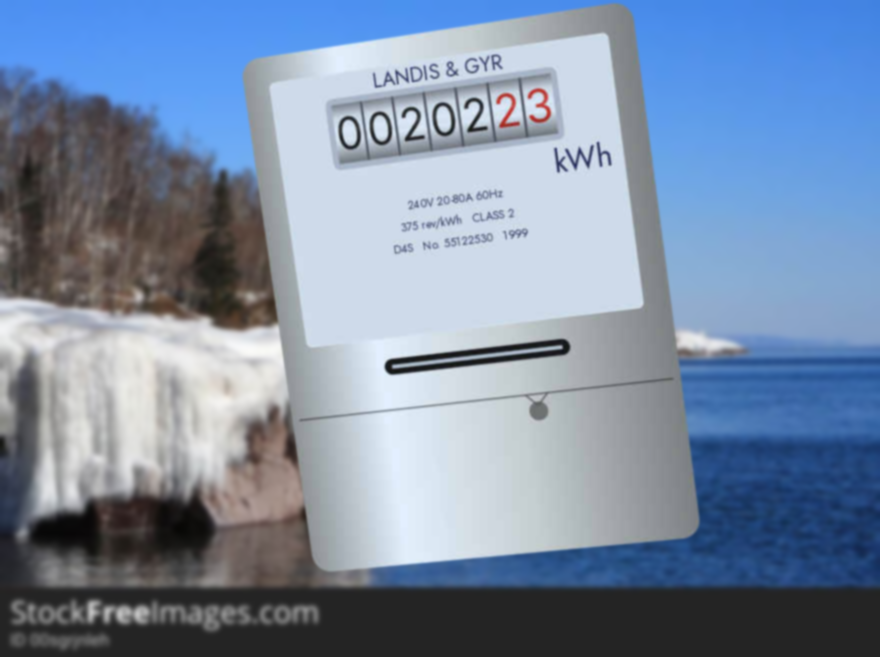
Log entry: {"value": 202.23, "unit": "kWh"}
